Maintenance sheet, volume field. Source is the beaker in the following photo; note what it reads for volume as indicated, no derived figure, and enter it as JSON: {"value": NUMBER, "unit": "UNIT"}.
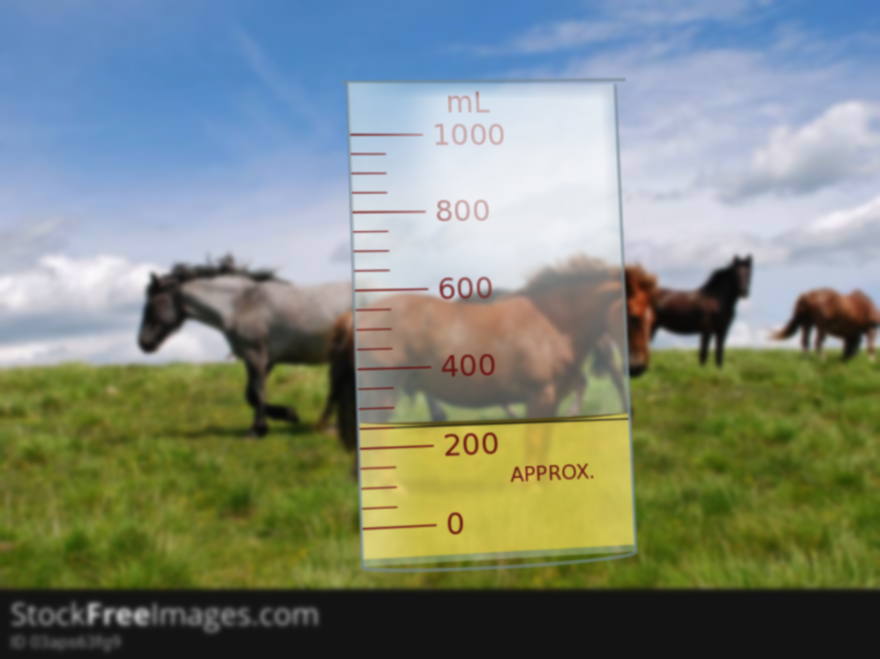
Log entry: {"value": 250, "unit": "mL"}
